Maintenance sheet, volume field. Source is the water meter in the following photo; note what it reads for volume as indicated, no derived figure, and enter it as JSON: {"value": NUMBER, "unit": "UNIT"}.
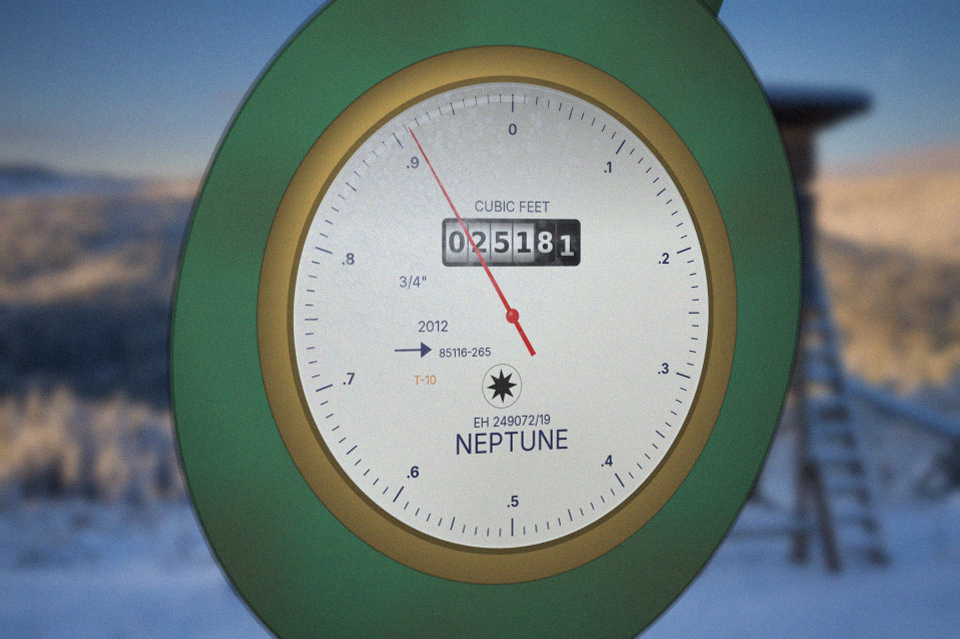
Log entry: {"value": 25180.91, "unit": "ft³"}
